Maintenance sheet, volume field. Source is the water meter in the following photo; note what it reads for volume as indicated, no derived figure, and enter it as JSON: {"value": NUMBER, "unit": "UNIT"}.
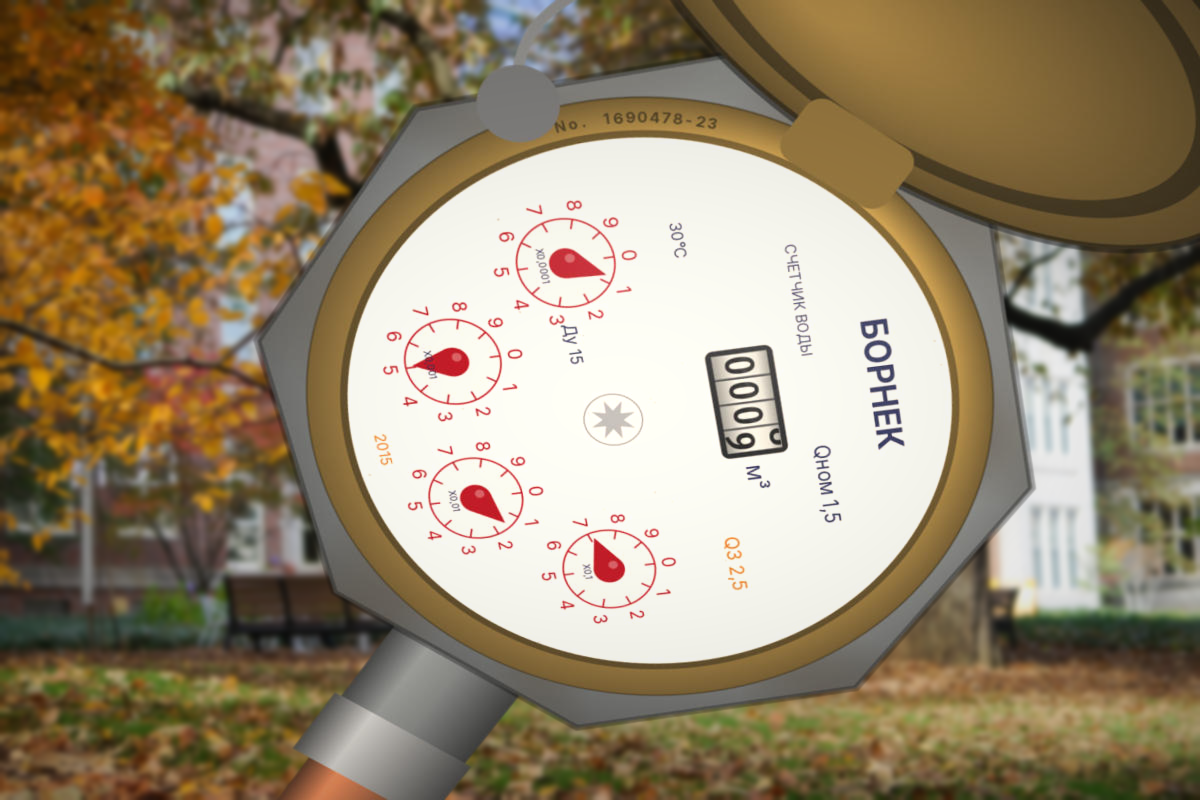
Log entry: {"value": 8.7150, "unit": "m³"}
